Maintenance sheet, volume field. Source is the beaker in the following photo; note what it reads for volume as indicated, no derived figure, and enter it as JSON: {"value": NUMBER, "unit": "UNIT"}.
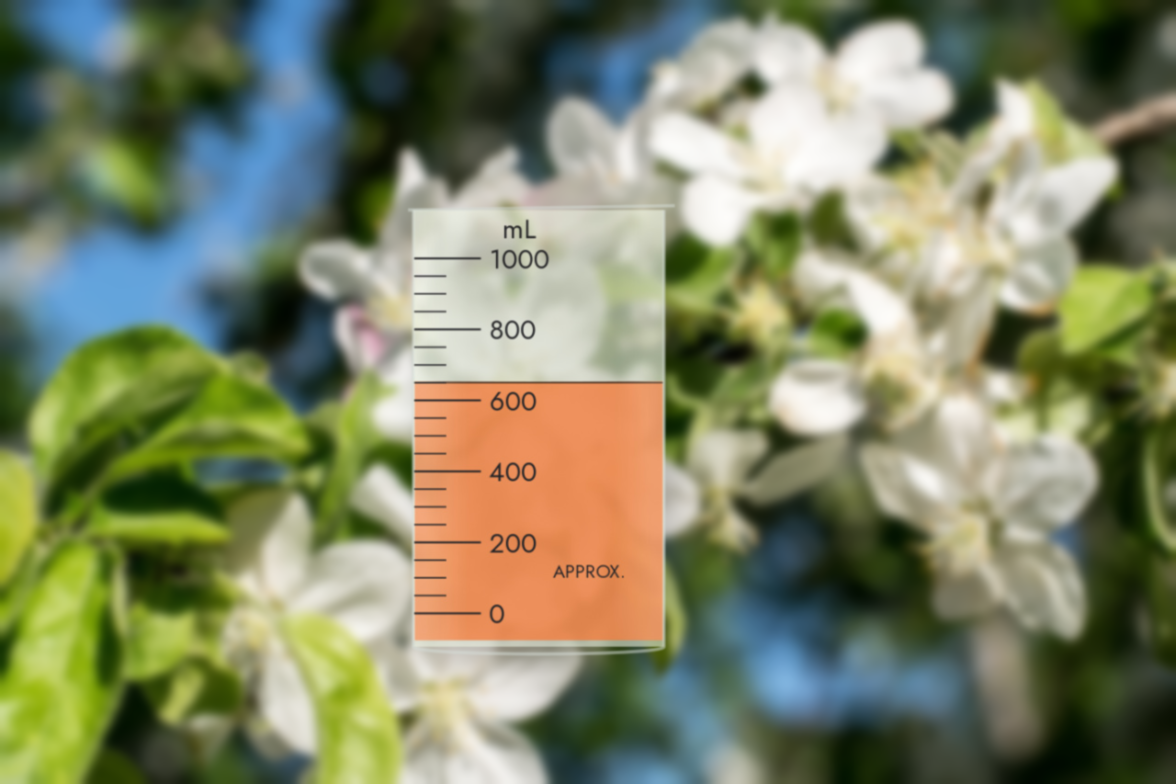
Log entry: {"value": 650, "unit": "mL"}
